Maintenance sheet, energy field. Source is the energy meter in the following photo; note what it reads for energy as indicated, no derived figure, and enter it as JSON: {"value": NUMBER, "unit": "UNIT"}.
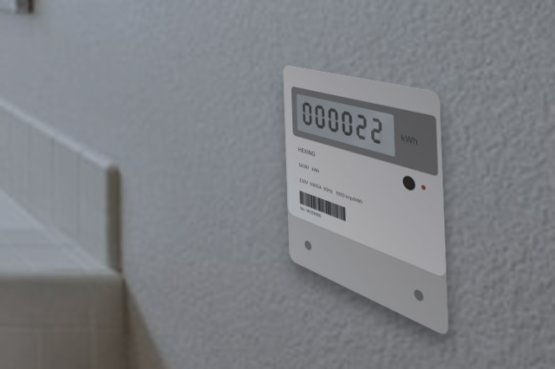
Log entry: {"value": 22, "unit": "kWh"}
